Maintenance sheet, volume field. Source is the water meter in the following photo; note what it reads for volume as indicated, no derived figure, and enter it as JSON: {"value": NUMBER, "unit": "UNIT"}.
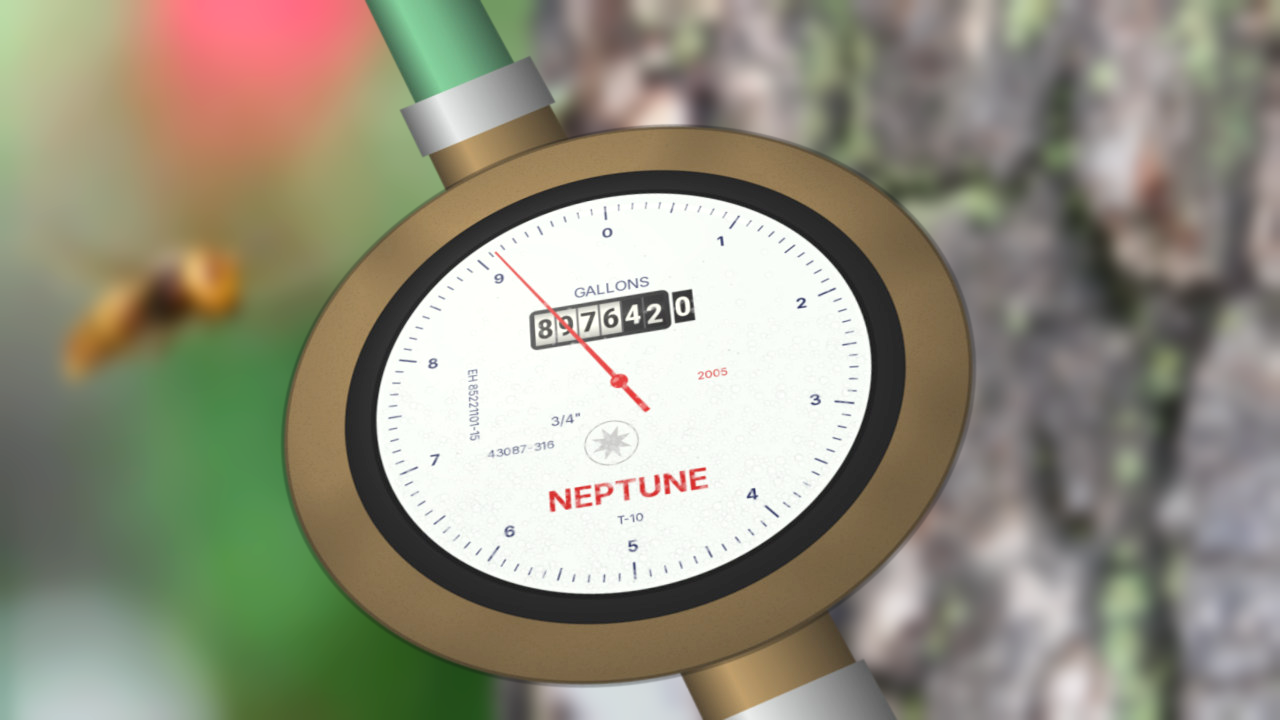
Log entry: {"value": 8976419.1, "unit": "gal"}
